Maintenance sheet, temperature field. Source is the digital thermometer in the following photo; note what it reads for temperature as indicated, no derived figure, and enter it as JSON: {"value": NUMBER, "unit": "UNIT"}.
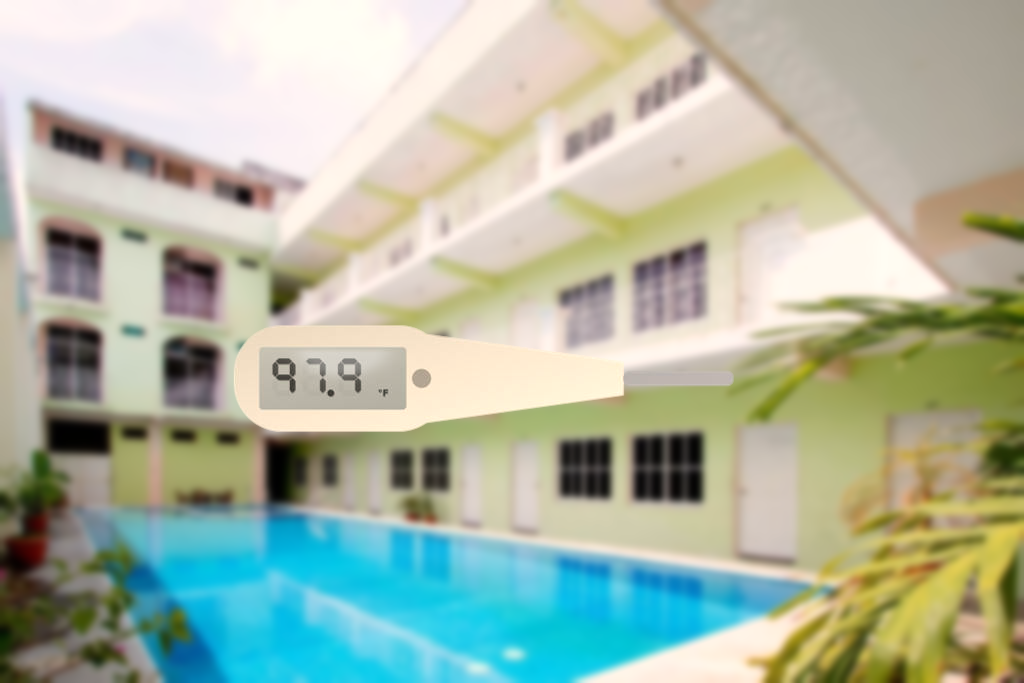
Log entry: {"value": 97.9, "unit": "°F"}
